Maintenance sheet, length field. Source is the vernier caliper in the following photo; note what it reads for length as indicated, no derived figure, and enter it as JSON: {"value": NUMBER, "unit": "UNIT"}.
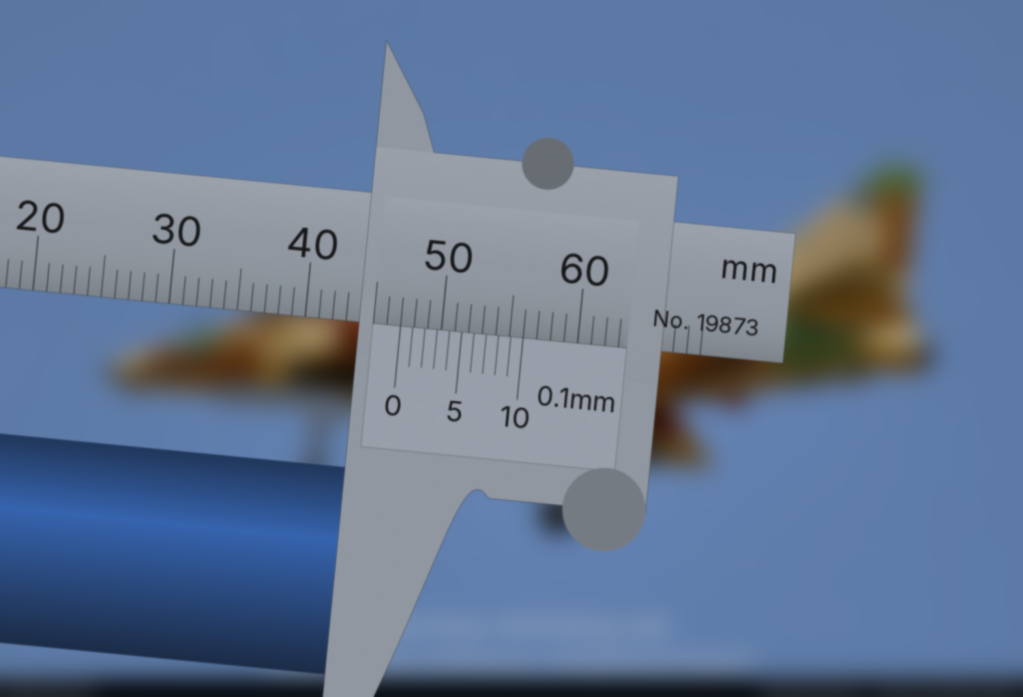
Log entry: {"value": 47.0, "unit": "mm"}
